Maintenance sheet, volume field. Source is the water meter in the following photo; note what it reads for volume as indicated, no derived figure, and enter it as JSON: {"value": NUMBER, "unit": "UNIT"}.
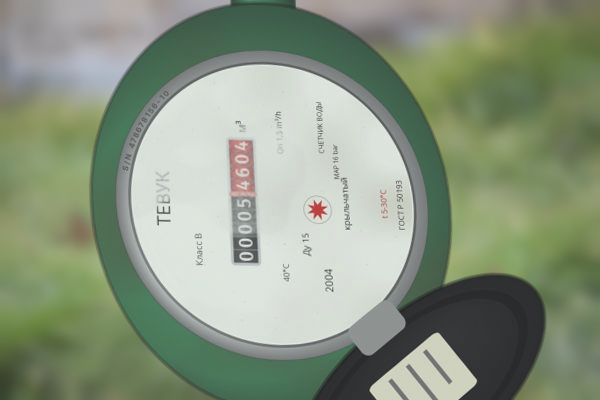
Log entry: {"value": 5.4604, "unit": "m³"}
